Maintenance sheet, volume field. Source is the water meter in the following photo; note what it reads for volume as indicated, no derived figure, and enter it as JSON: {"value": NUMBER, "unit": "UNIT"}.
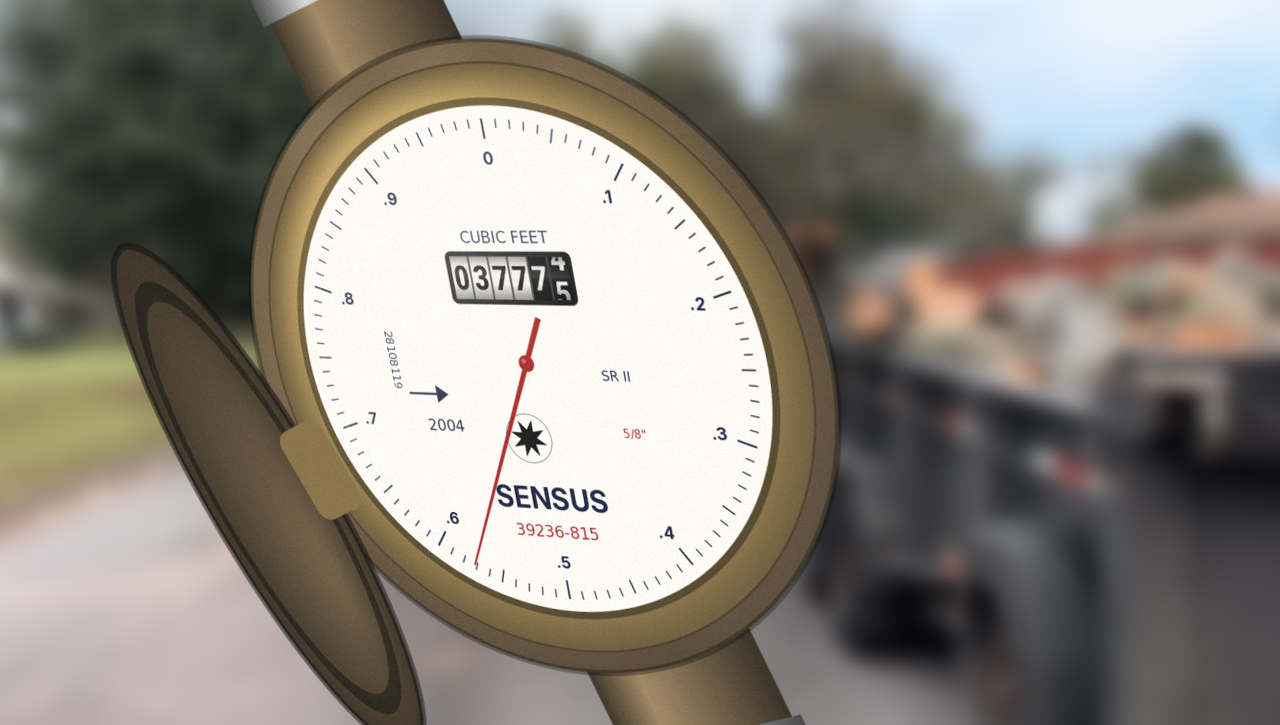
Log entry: {"value": 37774.57, "unit": "ft³"}
